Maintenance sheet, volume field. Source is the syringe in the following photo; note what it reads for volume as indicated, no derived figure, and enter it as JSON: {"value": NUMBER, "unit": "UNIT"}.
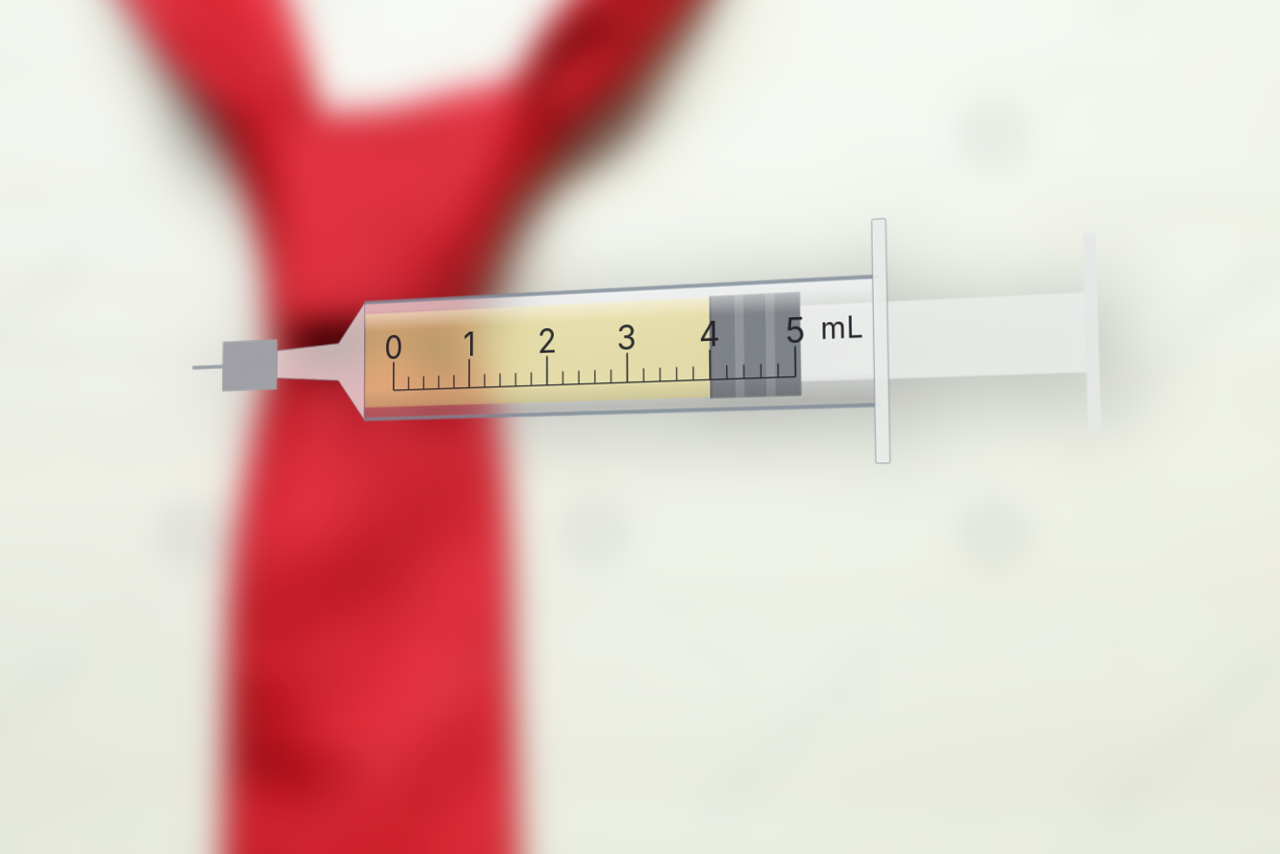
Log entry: {"value": 4, "unit": "mL"}
